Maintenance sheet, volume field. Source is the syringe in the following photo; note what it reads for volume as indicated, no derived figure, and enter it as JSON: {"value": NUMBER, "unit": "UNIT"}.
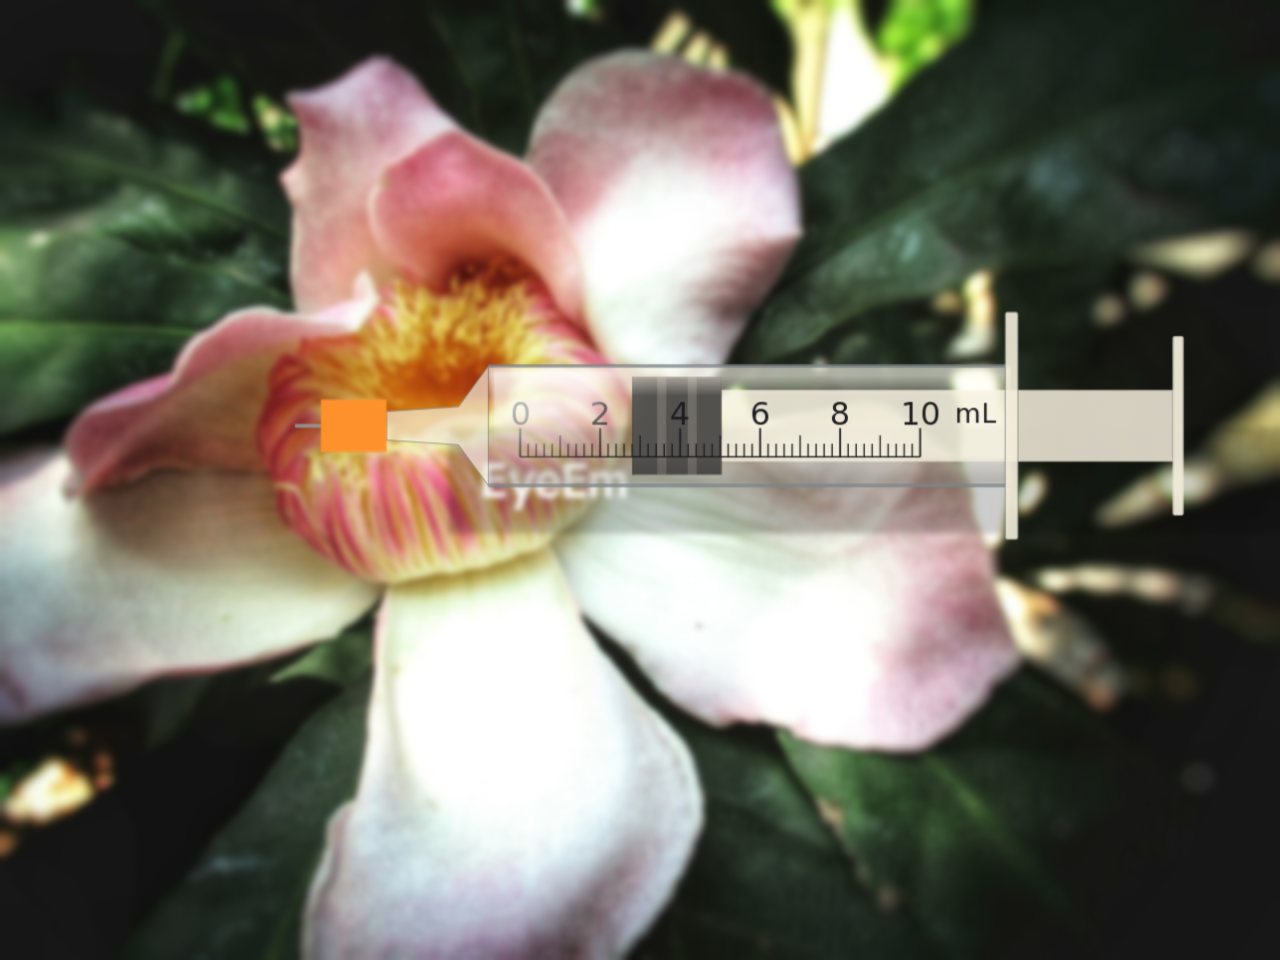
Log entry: {"value": 2.8, "unit": "mL"}
